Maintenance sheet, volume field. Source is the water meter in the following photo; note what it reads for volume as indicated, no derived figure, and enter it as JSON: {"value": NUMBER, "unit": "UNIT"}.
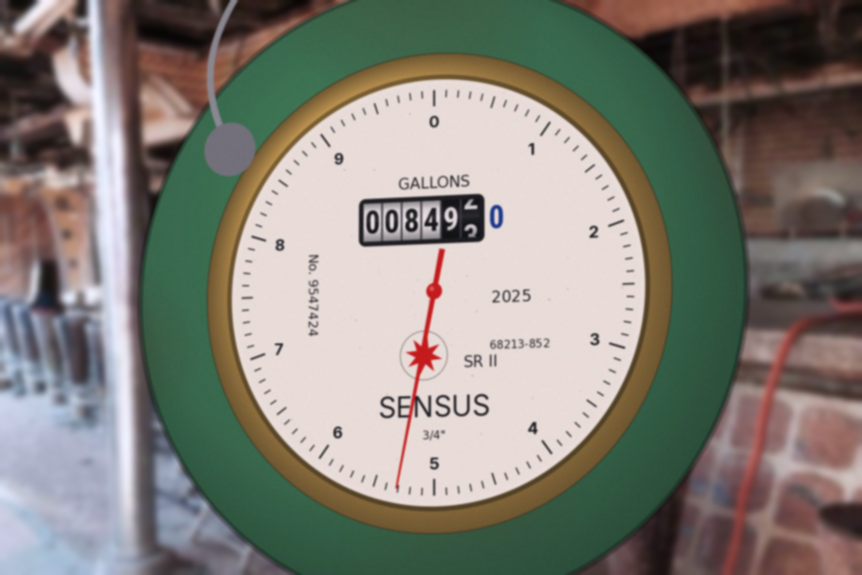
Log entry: {"value": 84925.3, "unit": "gal"}
